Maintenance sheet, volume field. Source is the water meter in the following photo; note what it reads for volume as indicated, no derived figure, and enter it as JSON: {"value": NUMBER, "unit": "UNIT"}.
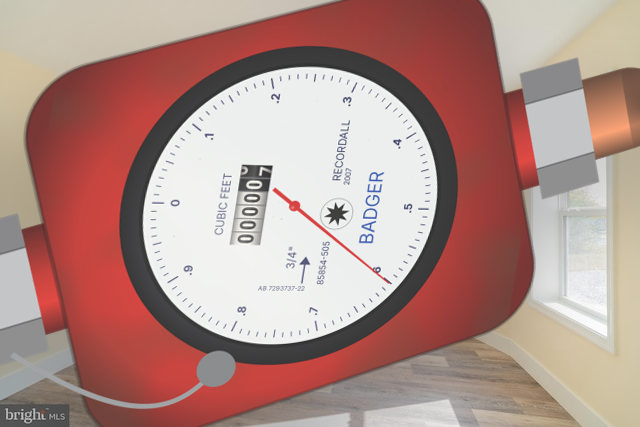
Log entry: {"value": 6.60, "unit": "ft³"}
